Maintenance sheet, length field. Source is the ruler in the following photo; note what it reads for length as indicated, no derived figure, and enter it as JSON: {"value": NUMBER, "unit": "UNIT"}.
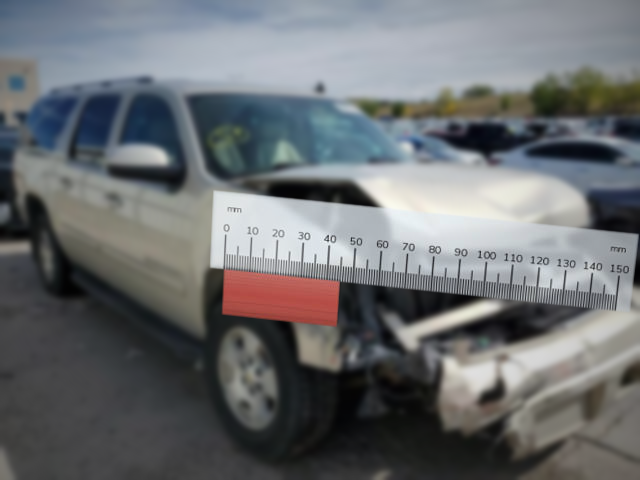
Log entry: {"value": 45, "unit": "mm"}
